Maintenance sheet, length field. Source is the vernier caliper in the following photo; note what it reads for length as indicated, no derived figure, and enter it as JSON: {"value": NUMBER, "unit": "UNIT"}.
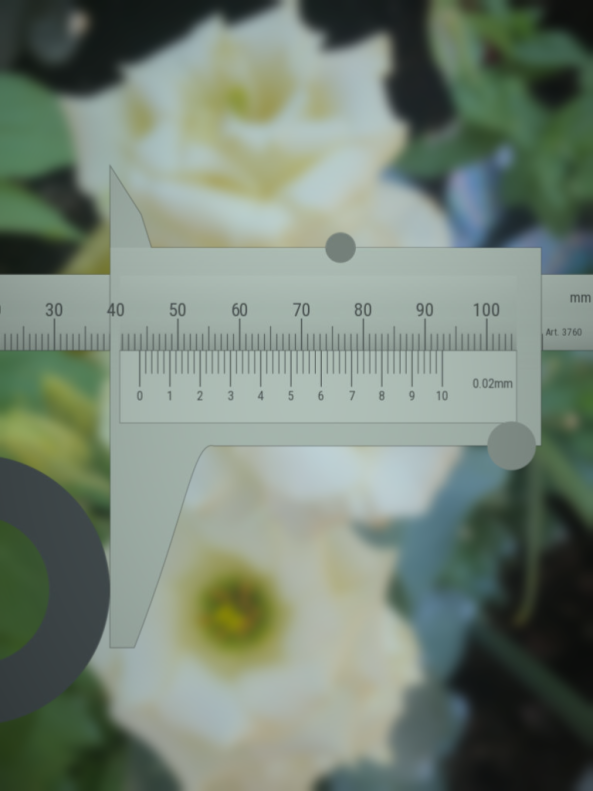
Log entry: {"value": 43.8, "unit": "mm"}
